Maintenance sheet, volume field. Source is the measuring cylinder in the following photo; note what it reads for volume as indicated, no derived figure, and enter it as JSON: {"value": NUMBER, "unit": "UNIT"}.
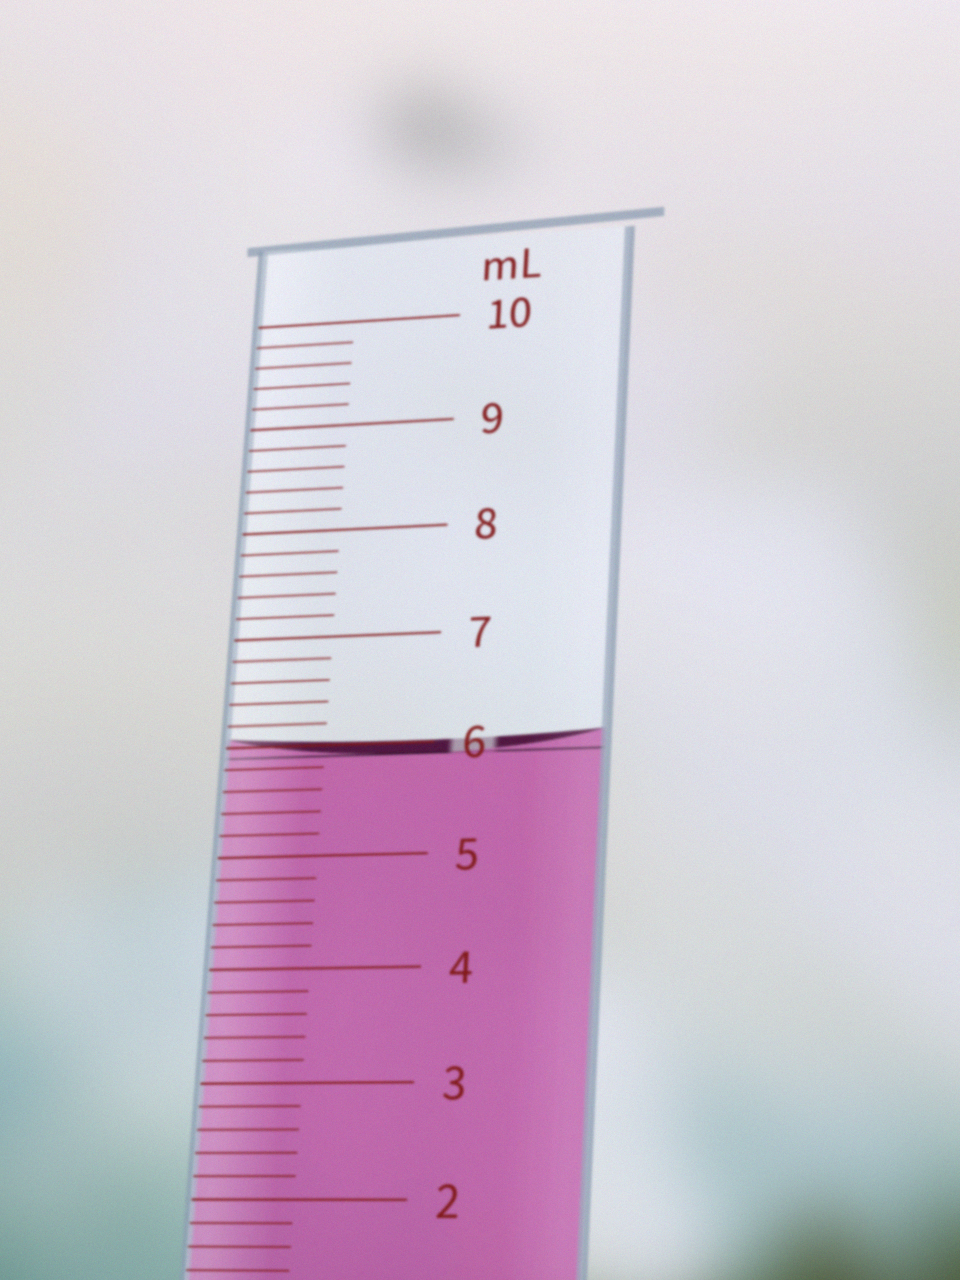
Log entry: {"value": 5.9, "unit": "mL"}
